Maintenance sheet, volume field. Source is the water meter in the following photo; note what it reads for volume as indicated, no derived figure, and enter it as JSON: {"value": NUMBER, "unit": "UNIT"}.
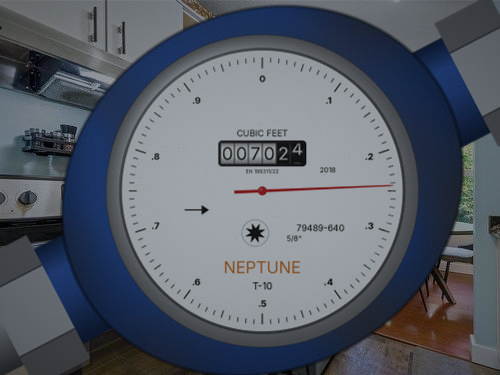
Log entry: {"value": 7024.24, "unit": "ft³"}
